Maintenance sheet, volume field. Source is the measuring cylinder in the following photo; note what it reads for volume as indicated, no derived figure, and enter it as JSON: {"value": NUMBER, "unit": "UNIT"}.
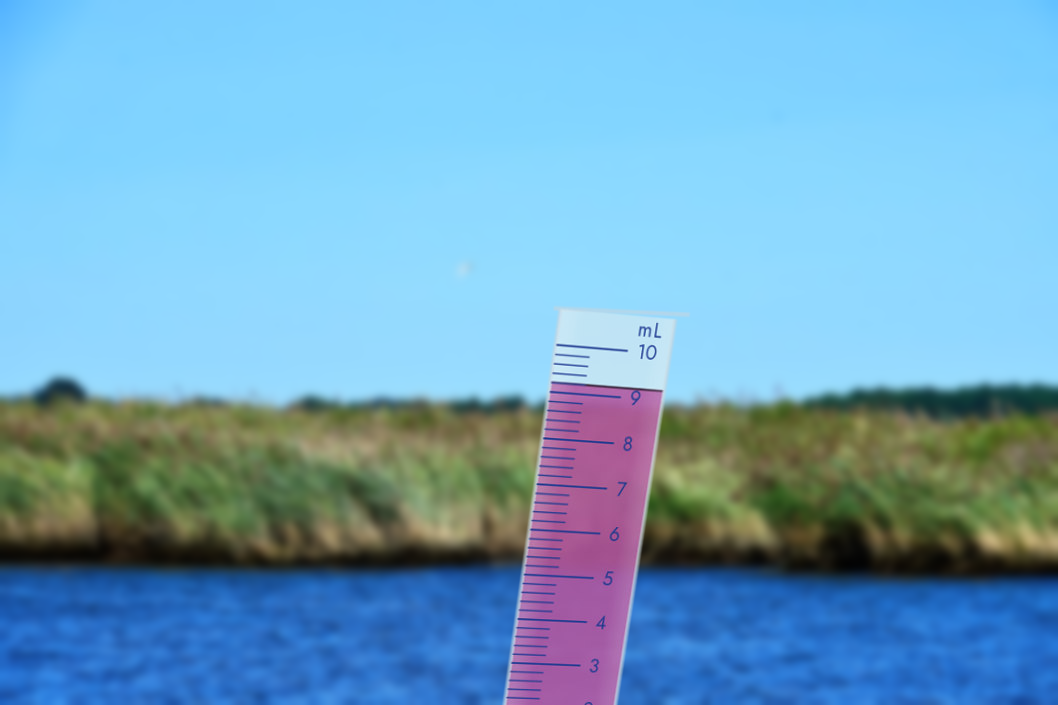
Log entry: {"value": 9.2, "unit": "mL"}
